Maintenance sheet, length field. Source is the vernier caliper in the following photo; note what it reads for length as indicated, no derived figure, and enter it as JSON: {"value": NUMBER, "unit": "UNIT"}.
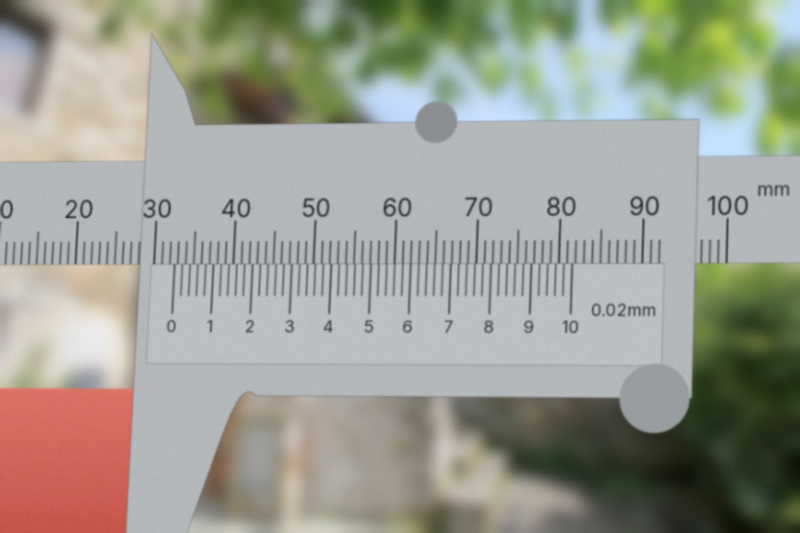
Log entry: {"value": 32.6, "unit": "mm"}
